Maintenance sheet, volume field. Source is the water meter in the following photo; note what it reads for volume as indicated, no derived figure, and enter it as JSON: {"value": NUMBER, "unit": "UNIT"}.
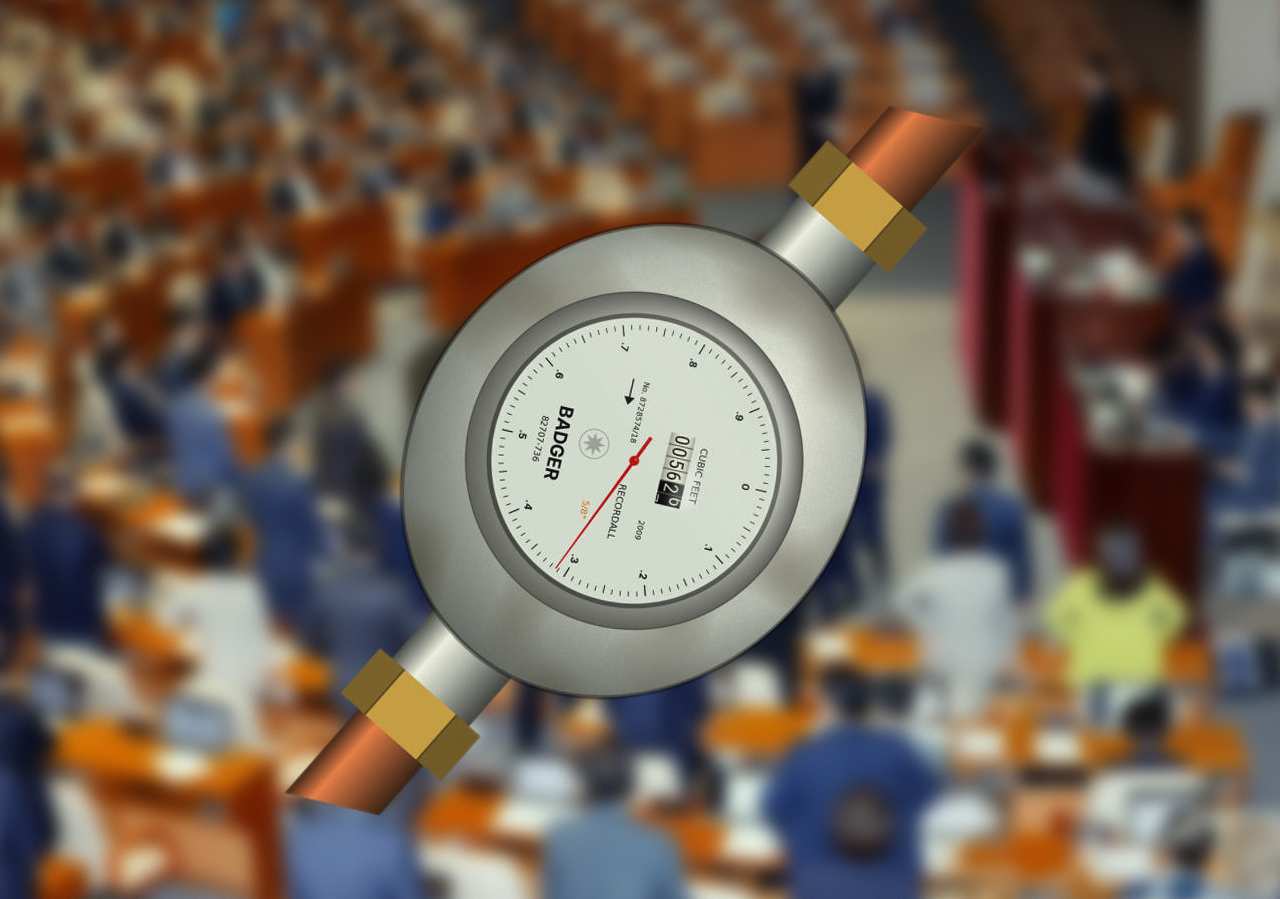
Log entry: {"value": 5626.31, "unit": "ft³"}
